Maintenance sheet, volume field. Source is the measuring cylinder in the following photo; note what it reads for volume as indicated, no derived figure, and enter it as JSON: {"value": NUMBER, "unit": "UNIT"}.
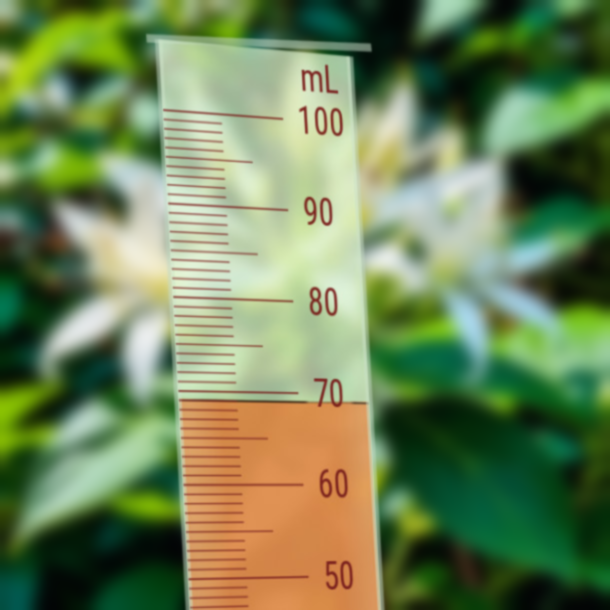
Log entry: {"value": 69, "unit": "mL"}
